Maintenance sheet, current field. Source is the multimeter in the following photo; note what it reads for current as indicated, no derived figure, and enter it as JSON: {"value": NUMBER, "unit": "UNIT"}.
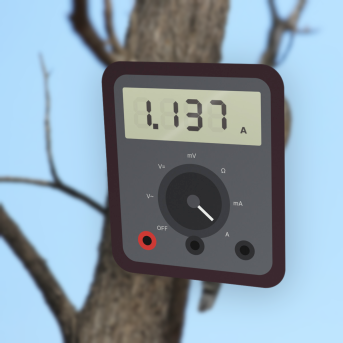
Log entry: {"value": 1.137, "unit": "A"}
